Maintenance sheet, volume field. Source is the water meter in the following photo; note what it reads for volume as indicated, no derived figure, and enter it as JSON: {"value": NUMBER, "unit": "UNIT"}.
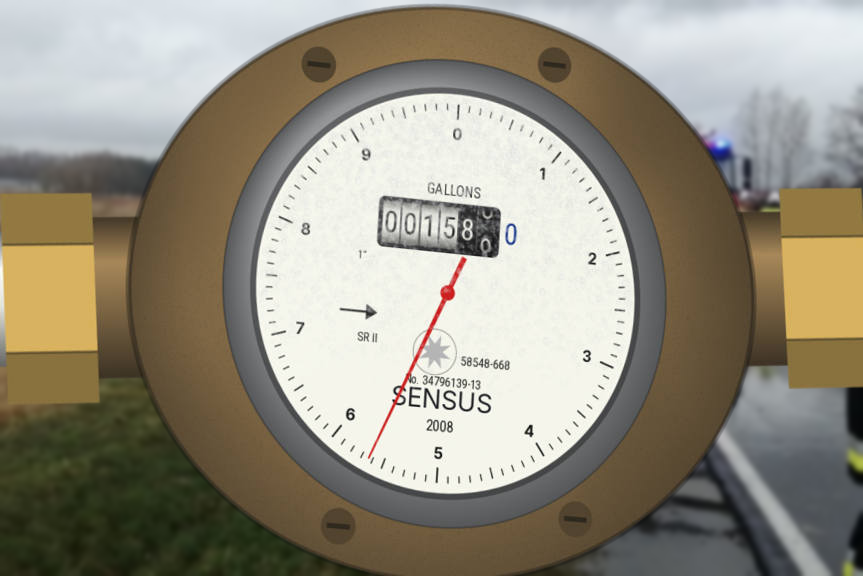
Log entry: {"value": 15885.6, "unit": "gal"}
